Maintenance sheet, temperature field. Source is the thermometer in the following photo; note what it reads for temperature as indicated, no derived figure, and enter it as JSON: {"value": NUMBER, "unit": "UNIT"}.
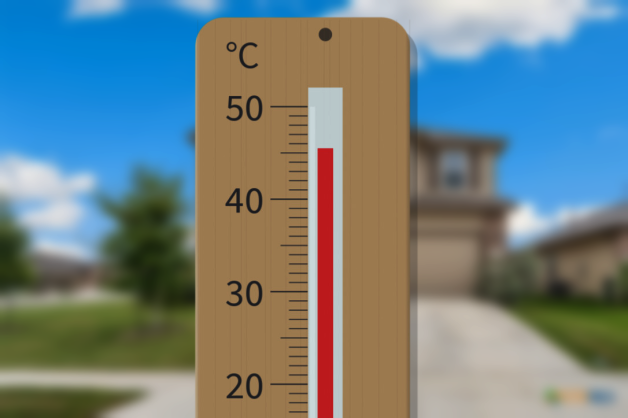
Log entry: {"value": 45.5, "unit": "°C"}
